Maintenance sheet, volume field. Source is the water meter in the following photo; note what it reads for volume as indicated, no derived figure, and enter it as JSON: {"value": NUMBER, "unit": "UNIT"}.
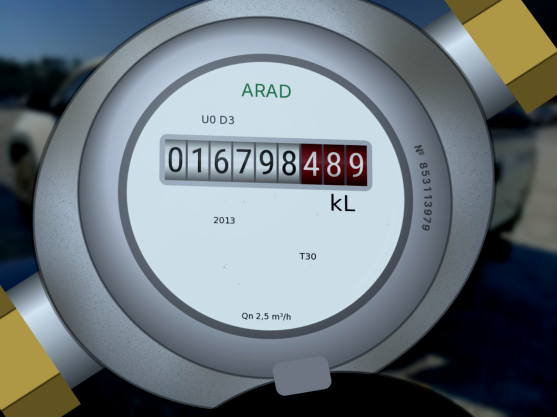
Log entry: {"value": 16798.489, "unit": "kL"}
